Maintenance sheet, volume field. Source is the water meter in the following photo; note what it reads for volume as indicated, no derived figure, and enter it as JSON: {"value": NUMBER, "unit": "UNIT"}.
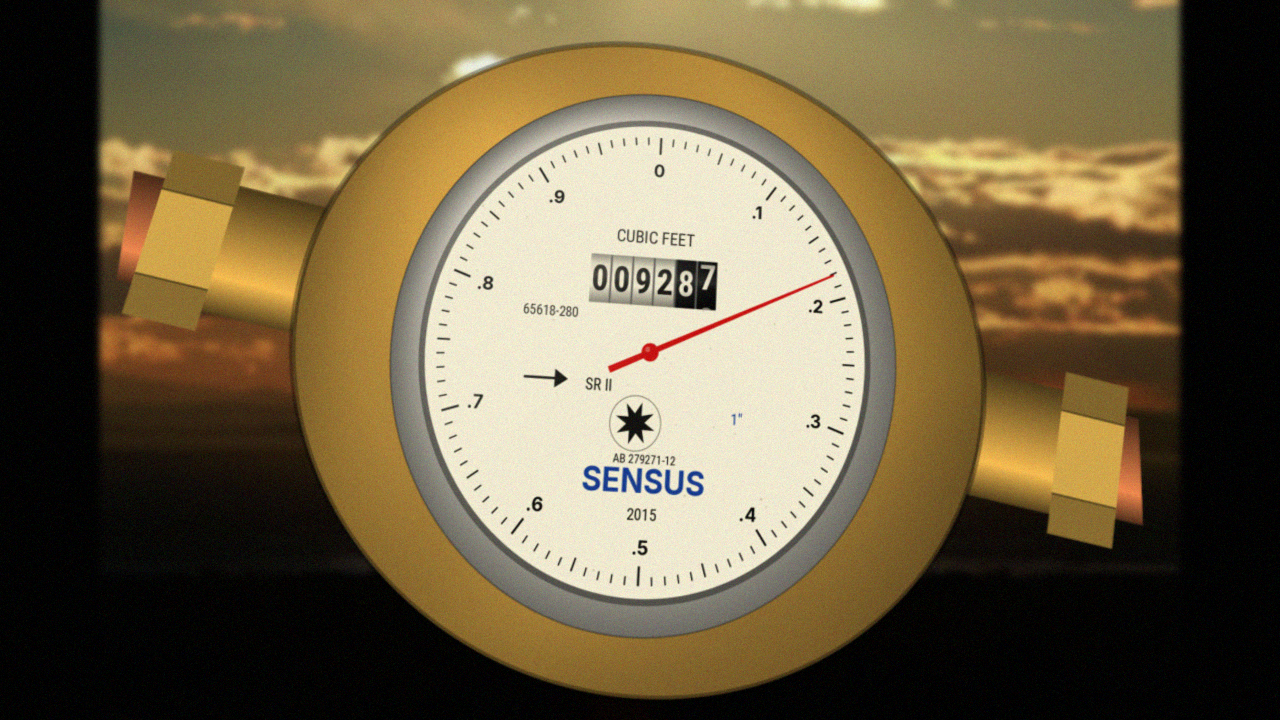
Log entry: {"value": 9287.18, "unit": "ft³"}
